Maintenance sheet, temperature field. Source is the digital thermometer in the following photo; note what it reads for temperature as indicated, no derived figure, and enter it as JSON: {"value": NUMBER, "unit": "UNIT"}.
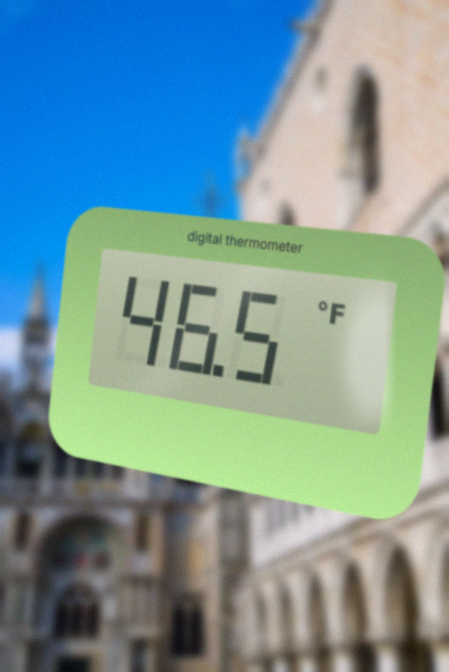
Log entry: {"value": 46.5, "unit": "°F"}
